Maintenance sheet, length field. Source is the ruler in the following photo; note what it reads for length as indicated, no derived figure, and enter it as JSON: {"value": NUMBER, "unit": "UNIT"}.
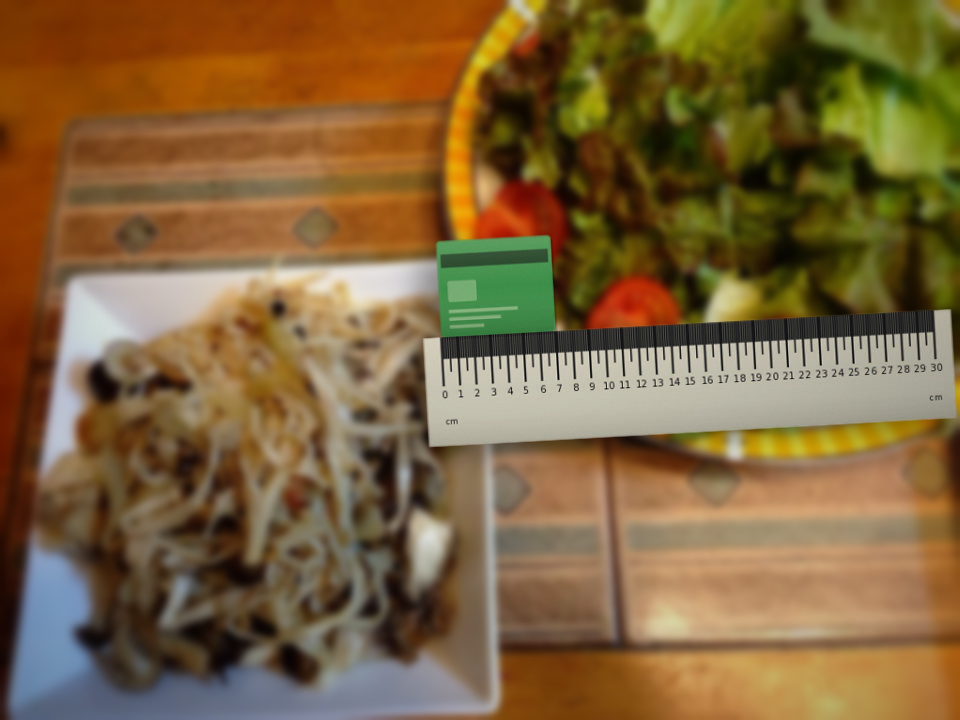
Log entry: {"value": 7, "unit": "cm"}
